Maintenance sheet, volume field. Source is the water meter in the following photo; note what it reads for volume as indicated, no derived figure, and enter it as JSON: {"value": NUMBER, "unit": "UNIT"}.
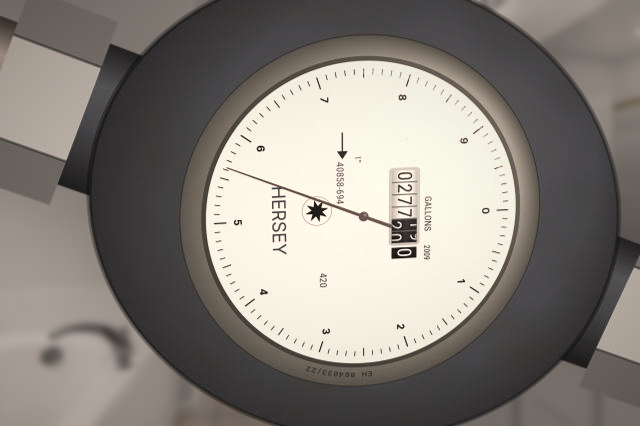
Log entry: {"value": 277195.6, "unit": "gal"}
